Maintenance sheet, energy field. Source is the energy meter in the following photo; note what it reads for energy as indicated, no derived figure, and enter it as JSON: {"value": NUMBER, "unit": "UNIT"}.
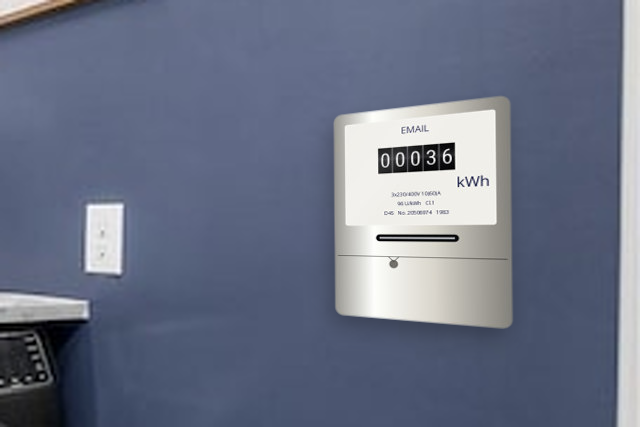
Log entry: {"value": 36, "unit": "kWh"}
